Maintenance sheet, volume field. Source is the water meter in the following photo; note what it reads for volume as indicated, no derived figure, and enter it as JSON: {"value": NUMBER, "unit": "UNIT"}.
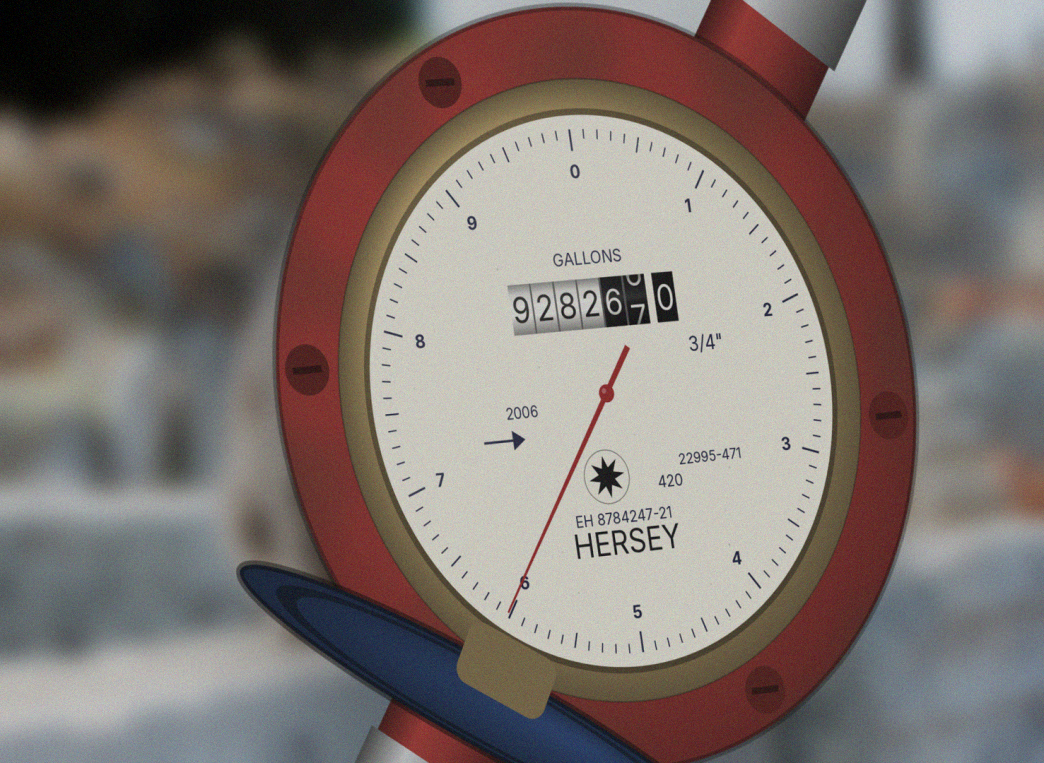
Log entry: {"value": 9282666.0, "unit": "gal"}
